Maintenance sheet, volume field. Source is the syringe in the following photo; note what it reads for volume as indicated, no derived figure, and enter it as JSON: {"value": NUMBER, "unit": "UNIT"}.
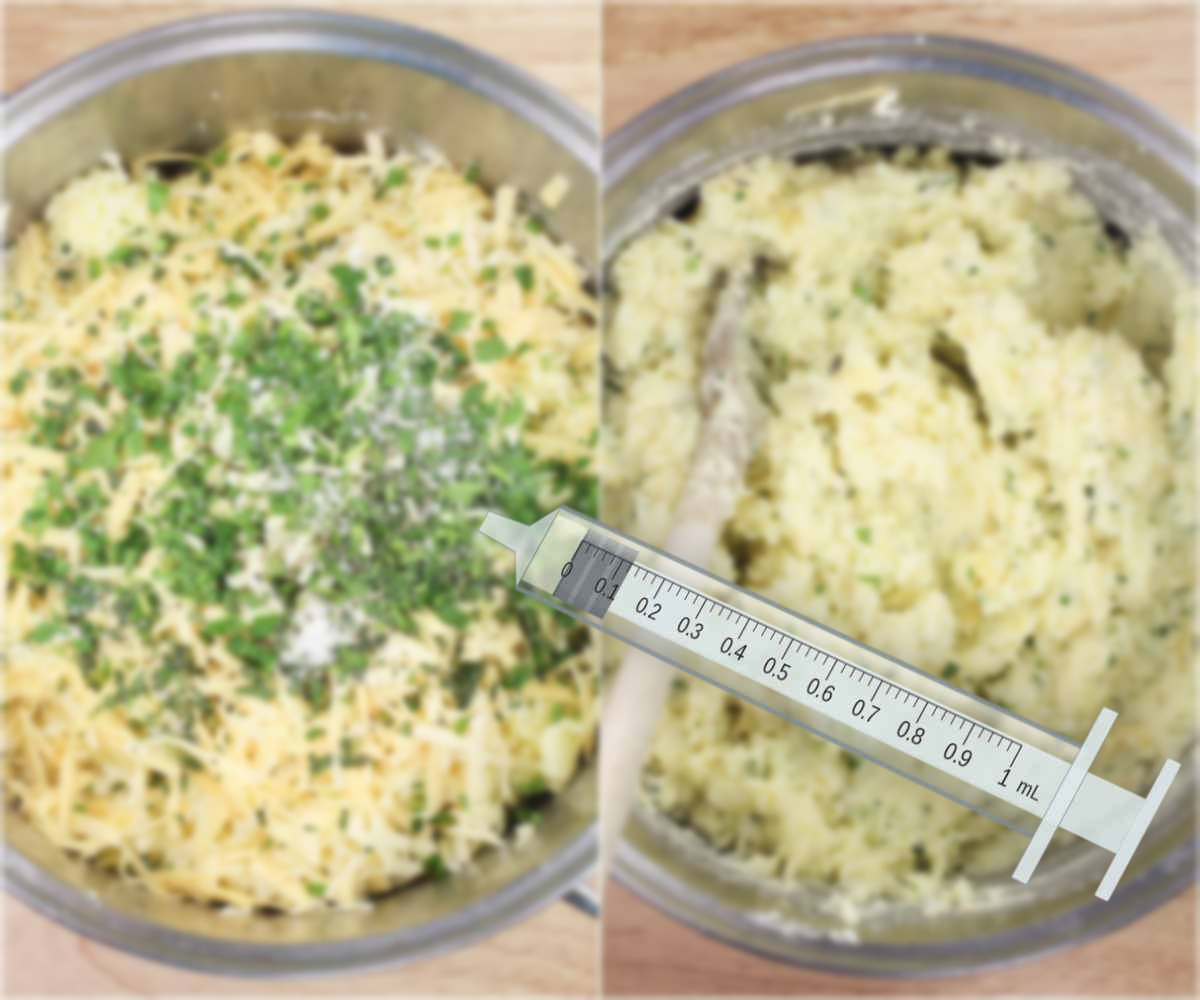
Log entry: {"value": 0, "unit": "mL"}
